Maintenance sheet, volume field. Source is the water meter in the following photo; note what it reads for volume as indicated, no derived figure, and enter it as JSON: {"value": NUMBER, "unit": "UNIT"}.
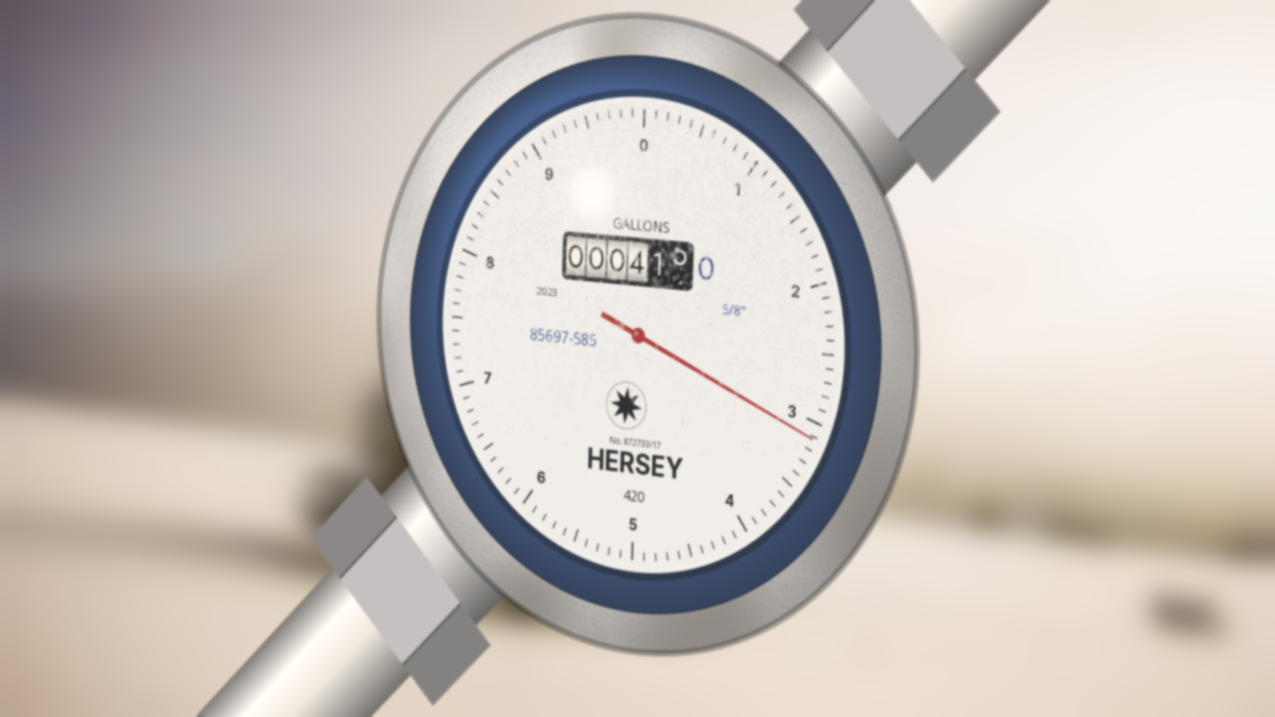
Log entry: {"value": 4153.1, "unit": "gal"}
